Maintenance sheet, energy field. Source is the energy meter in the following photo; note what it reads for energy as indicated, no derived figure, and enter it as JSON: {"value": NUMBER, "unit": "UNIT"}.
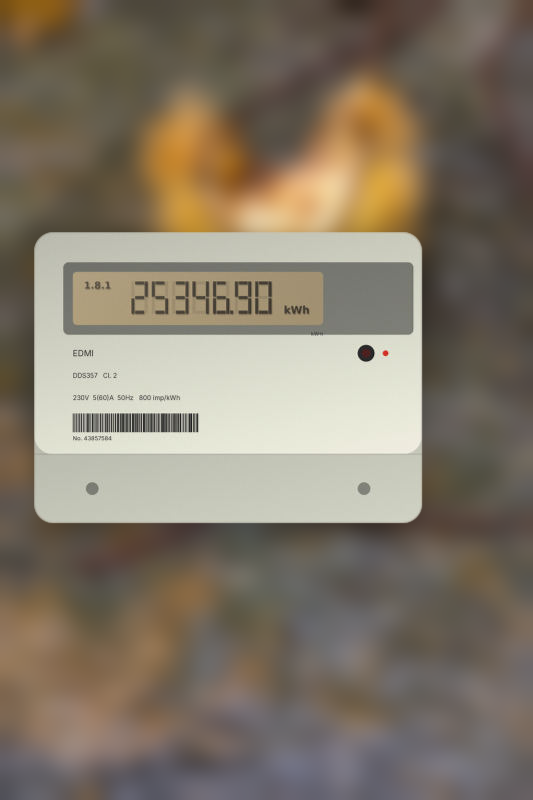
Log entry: {"value": 25346.90, "unit": "kWh"}
